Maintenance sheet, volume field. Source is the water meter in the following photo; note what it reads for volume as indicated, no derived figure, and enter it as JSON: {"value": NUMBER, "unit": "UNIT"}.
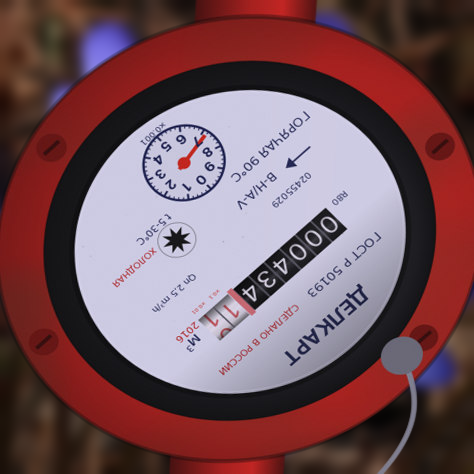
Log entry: {"value": 434.107, "unit": "m³"}
